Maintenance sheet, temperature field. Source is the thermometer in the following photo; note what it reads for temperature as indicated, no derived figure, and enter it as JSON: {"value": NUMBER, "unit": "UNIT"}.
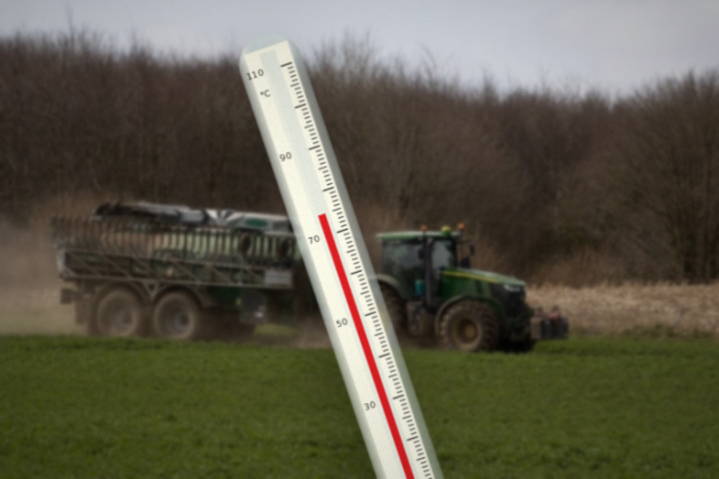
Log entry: {"value": 75, "unit": "°C"}
